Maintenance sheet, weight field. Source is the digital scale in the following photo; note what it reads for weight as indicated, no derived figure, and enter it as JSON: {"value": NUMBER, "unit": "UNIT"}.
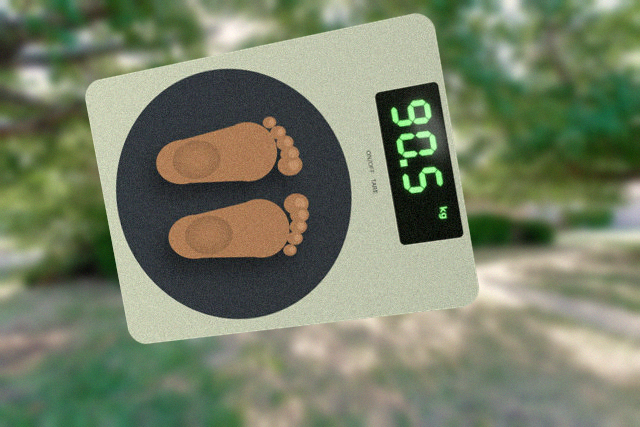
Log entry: {"value": 90.5, "unit": "kg"}
